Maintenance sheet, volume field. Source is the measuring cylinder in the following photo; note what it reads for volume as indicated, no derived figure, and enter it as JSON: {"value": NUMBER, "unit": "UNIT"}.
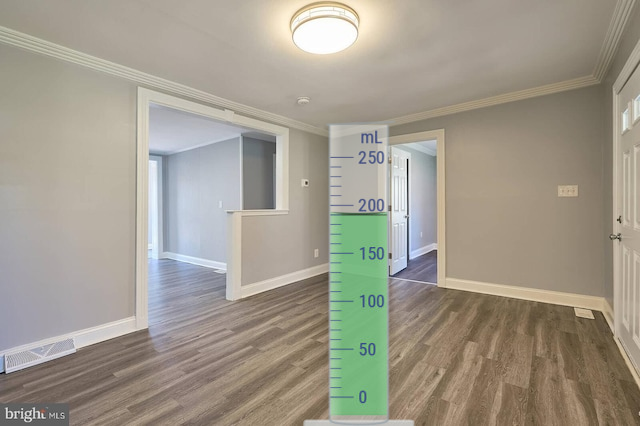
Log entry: {"value": 190, "unit": "mL"}
